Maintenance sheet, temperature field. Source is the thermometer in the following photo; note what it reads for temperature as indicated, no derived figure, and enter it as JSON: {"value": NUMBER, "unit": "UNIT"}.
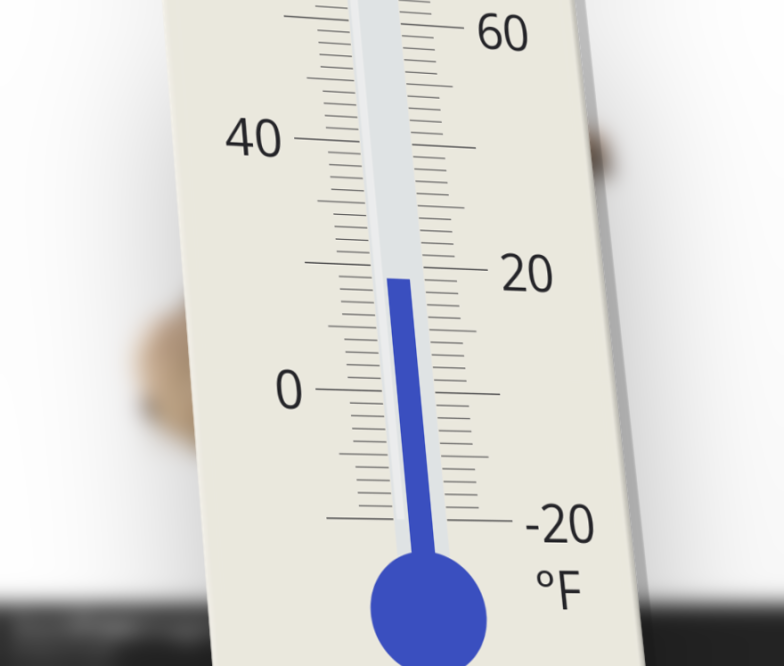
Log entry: {"value": 18, "unit": "°F"}
